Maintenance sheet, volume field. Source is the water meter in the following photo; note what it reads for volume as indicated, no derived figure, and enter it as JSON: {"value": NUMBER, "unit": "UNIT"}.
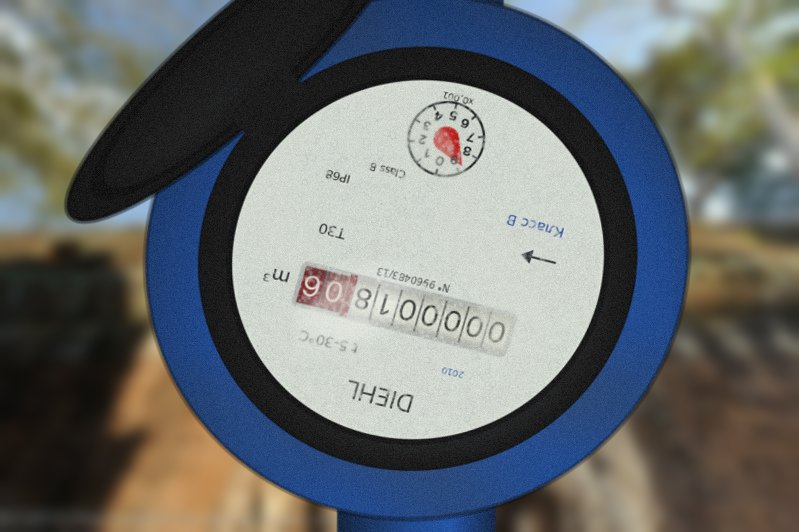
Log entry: {"value": 18.068, "unit": "m³"}
